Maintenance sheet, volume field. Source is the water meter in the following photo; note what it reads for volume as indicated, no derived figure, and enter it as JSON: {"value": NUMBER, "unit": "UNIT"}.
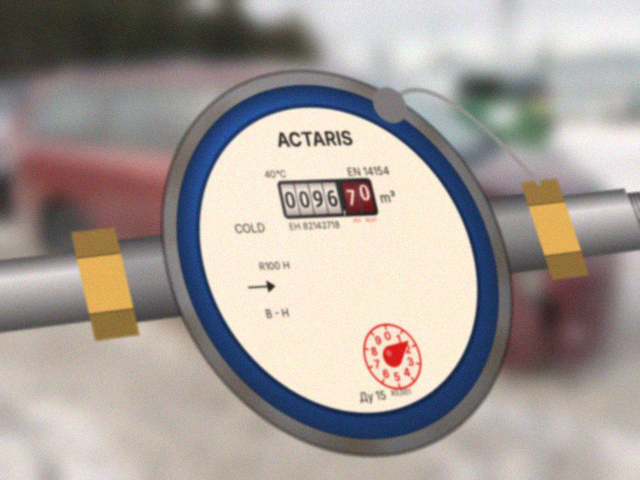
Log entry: {"value": 96.701, "unit": "m³"}
